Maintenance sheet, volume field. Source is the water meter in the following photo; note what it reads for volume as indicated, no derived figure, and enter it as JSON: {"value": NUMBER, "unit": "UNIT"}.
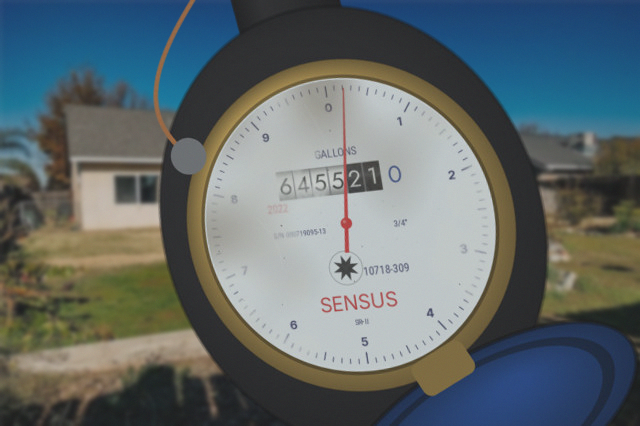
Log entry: {"value": 6455210.2, "unit": "gal"}
